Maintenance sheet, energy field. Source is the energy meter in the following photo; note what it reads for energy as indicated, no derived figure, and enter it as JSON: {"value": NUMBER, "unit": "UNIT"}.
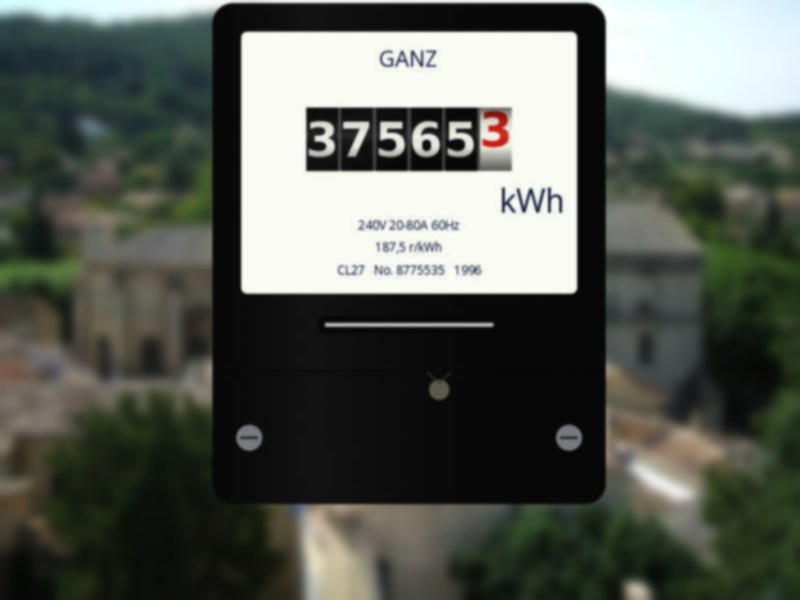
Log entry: {"value": 37565.3, "unit": "kWh"}
